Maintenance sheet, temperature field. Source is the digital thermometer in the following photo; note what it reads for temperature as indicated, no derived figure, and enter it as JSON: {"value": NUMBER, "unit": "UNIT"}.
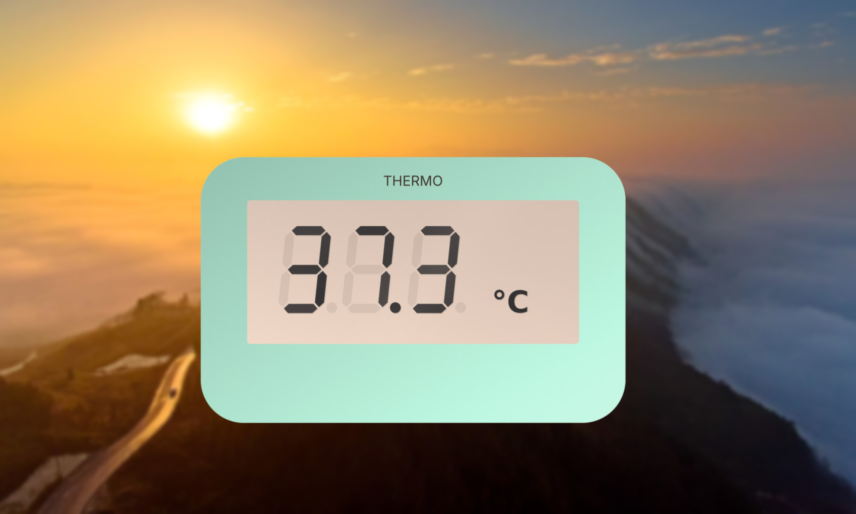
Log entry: {"value": 37.3, "unit": "°C"}
